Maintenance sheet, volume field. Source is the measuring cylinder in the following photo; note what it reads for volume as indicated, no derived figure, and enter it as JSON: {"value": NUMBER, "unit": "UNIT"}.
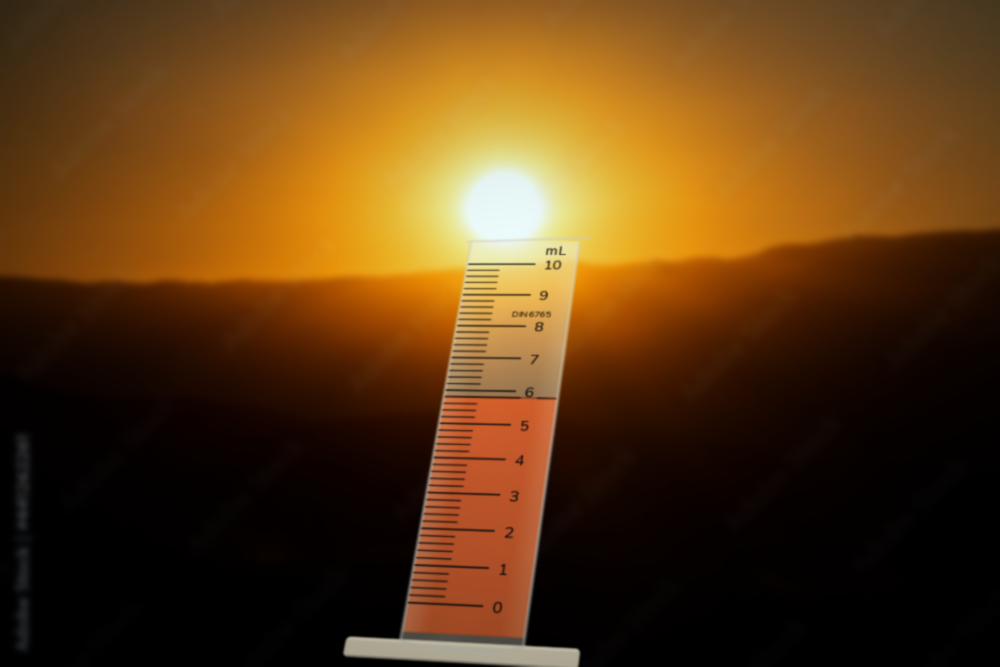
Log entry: {"value": 5.8, "unit": "mL"}
